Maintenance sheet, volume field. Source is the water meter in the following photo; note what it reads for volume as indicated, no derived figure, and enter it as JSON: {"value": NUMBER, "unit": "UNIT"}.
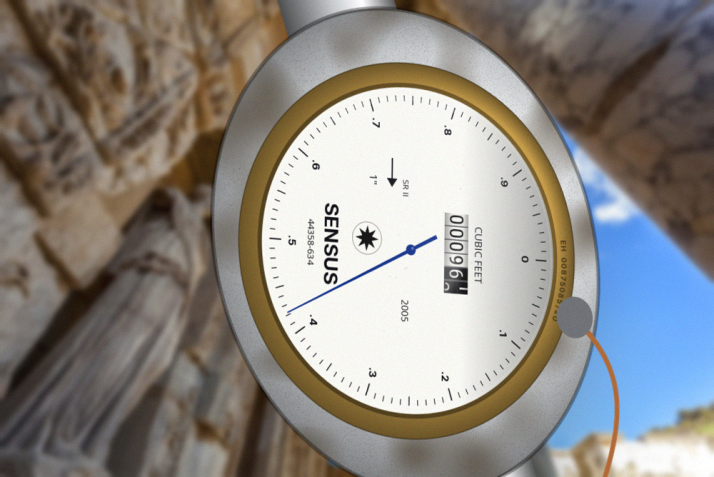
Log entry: {"value": 961.42, "unit": "ft³"}
